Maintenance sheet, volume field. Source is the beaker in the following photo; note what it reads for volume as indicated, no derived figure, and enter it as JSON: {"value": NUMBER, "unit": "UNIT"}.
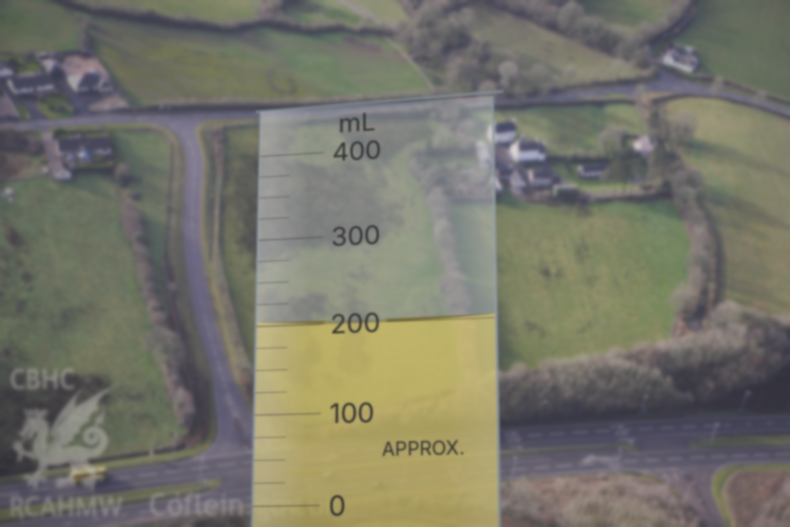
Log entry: {"value": 200, "unit": "mL"}
